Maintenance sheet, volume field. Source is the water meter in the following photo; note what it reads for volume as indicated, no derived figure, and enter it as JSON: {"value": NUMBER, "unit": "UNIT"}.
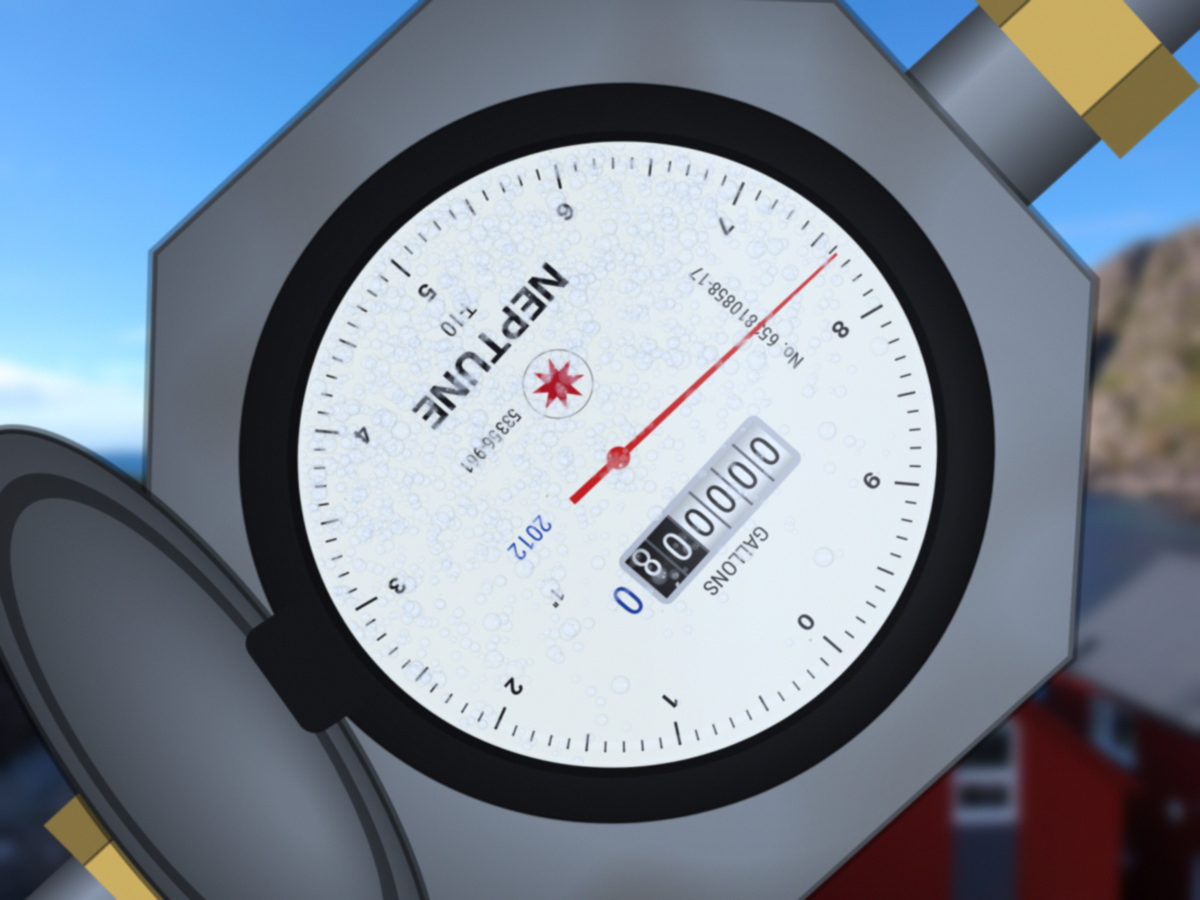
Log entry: {"value": 77.6, "unit": "gal"}
